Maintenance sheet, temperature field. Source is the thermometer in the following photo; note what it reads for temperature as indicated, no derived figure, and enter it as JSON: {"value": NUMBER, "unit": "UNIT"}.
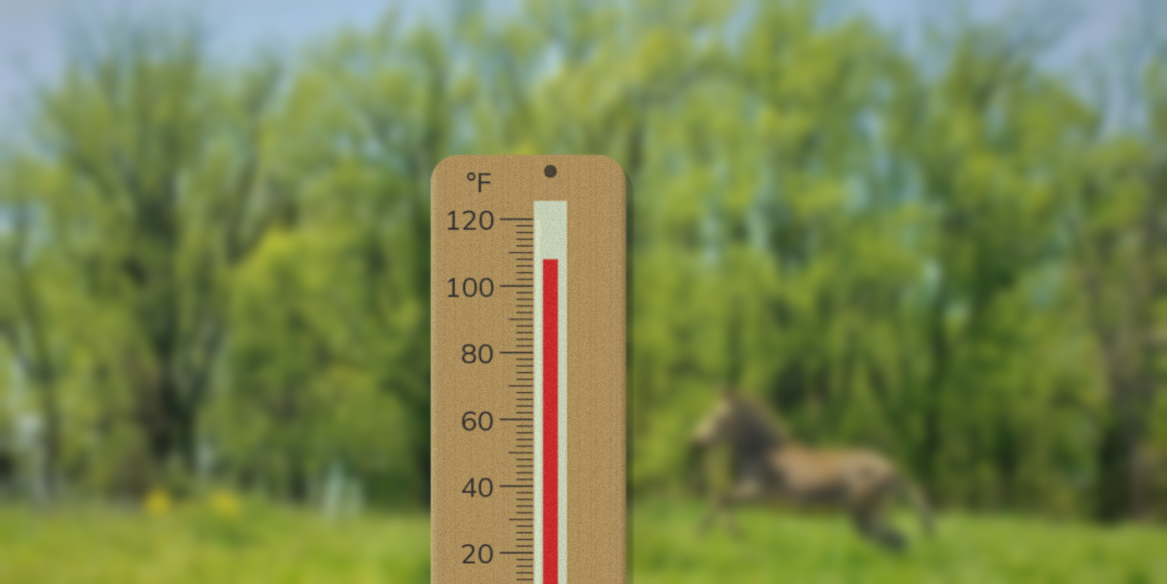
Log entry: {"value": 108, "unit": "°F"}
